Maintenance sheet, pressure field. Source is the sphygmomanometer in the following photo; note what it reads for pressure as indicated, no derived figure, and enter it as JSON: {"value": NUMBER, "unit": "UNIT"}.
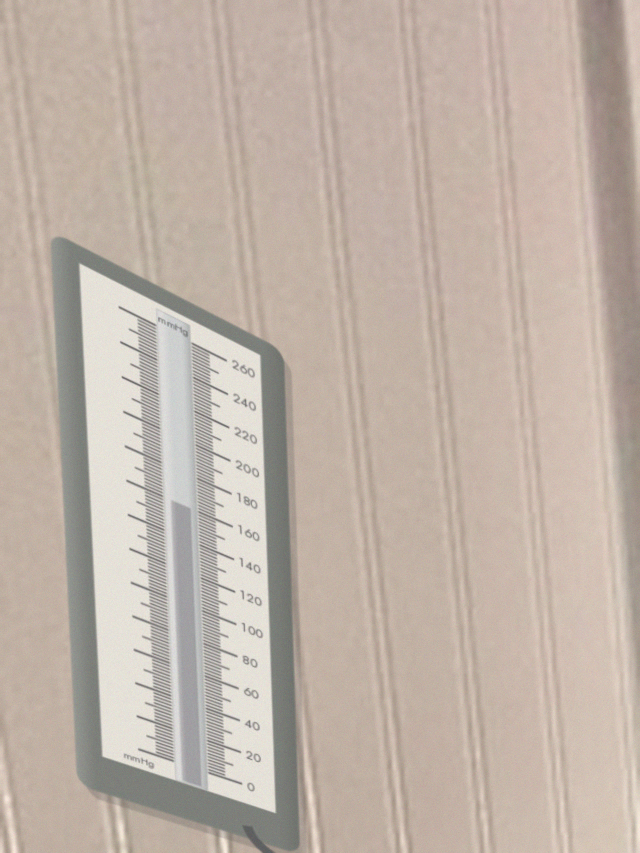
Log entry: {"value": 160, "unit": "mmHg"}
